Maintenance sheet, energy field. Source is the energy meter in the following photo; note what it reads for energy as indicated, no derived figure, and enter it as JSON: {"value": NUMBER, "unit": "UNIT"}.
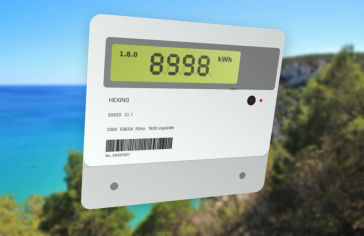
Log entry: {"value": 8998, "unit": "kWh"}
